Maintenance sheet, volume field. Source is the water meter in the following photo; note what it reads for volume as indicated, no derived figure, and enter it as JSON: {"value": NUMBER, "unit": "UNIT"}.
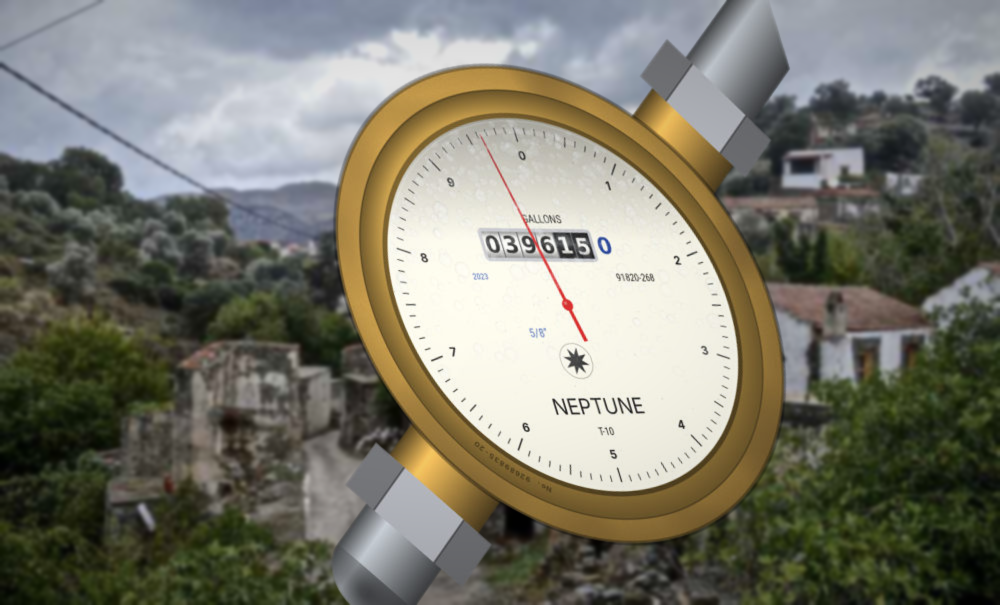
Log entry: {"value": 396149.6, "unit": "gal"}
